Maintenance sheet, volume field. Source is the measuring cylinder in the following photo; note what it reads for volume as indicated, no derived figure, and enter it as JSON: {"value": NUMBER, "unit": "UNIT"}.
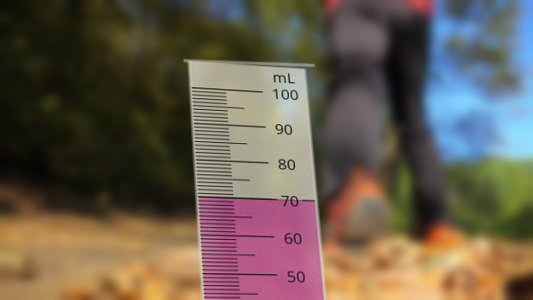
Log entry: {"value": 70, "unit": "mL"}
